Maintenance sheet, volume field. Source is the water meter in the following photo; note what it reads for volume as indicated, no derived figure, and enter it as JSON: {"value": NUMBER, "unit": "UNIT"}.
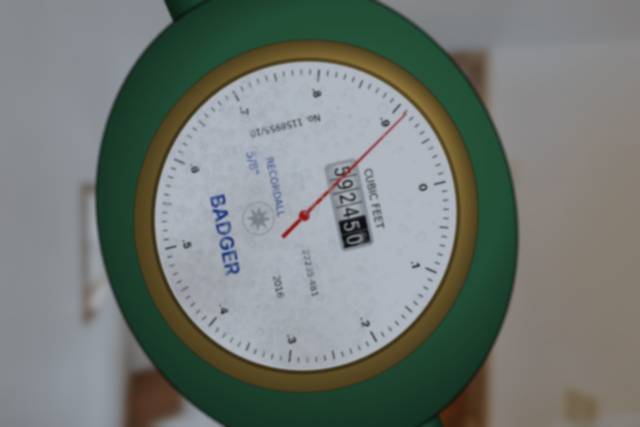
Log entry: {"value": 592449.91, "unit": "ft³"}
